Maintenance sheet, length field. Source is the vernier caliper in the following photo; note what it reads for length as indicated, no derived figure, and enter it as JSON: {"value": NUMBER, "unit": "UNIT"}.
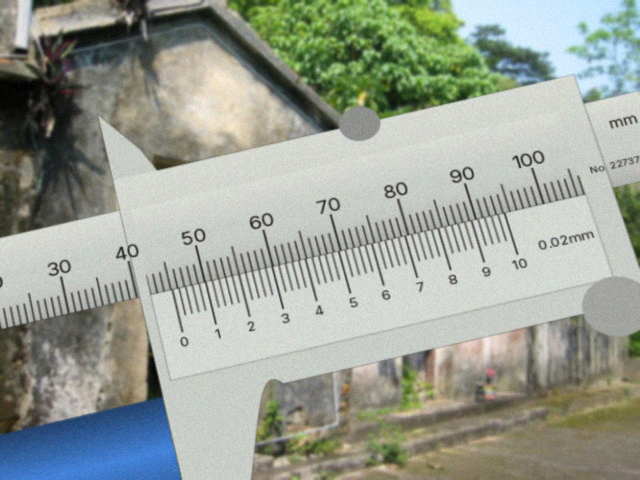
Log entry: {"value": 45.2, "unit": "mm"}
